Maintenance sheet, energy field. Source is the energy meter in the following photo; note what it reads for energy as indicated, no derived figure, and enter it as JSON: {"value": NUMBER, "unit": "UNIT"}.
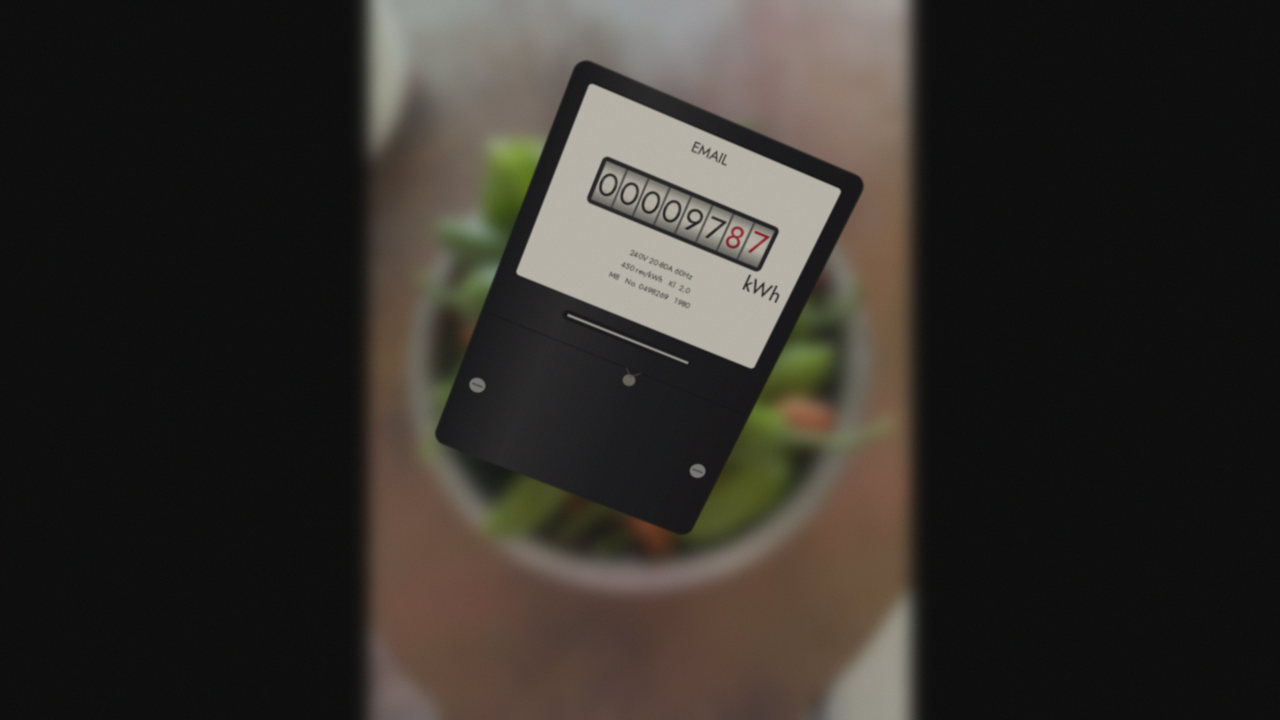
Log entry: {"value": 97.87, "unit": "kWh"}
